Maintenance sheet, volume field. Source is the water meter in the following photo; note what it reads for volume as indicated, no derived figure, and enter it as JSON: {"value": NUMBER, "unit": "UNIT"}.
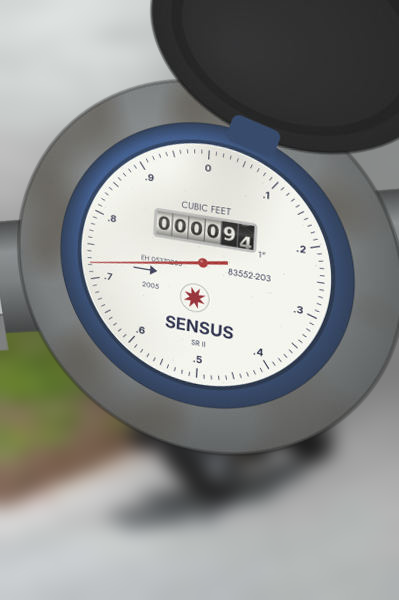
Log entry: {"value": 93.72, "unit": "ft³"}
